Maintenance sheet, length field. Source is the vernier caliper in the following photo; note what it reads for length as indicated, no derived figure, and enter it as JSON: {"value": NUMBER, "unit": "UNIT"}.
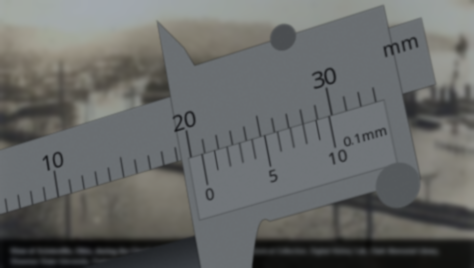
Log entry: {"value": 20.8, "unit": "mm"}
